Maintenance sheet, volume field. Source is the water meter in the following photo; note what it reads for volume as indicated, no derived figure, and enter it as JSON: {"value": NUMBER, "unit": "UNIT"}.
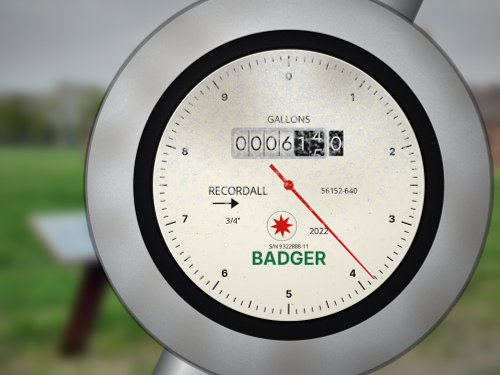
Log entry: {"value": 6143.8, "unit": "gal"}
